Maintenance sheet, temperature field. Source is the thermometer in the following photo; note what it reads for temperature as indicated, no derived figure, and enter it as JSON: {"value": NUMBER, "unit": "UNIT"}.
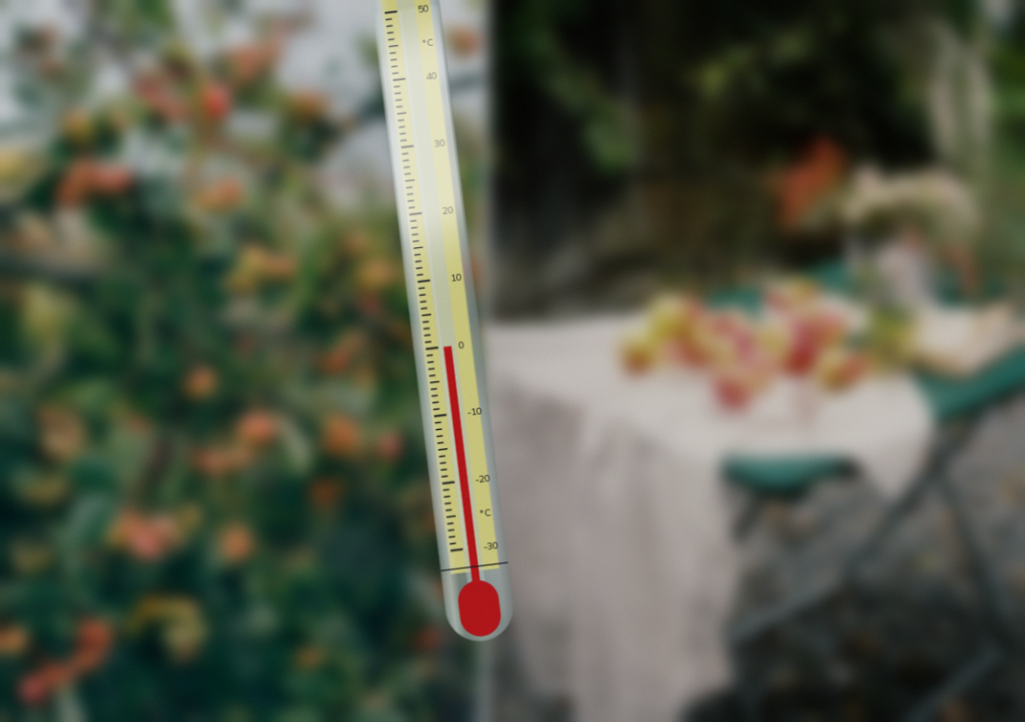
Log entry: {"value": 0, "unit": "°C"}
